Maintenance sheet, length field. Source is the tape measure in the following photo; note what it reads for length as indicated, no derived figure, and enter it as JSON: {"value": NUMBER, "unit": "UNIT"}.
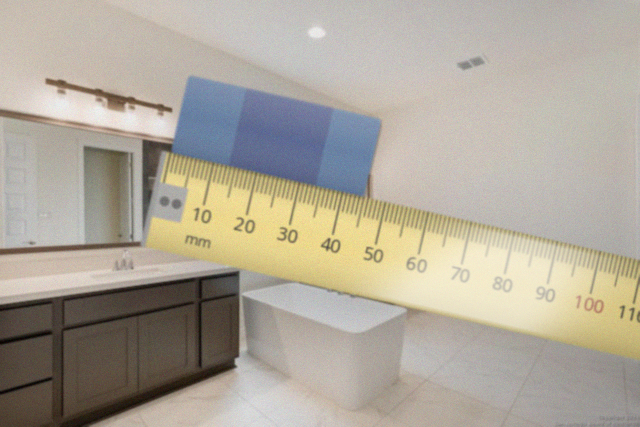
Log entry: {"value": 45, "unit": "mm"}
